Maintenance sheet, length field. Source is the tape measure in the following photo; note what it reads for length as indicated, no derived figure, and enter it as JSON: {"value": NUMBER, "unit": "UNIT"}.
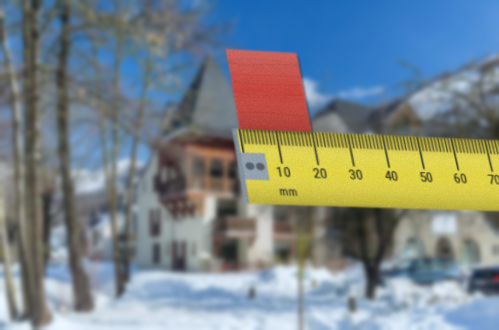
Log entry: {"value": 20, "unit": "mm"}
